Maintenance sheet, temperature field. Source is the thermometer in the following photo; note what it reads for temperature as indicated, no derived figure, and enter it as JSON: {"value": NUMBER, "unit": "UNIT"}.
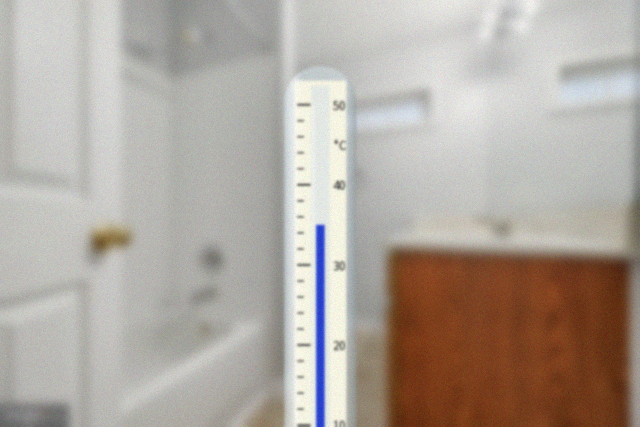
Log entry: {"value": 35, "unit": "°C"}
